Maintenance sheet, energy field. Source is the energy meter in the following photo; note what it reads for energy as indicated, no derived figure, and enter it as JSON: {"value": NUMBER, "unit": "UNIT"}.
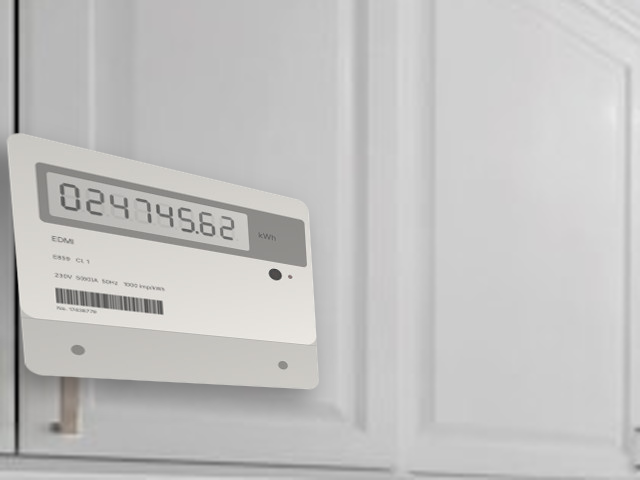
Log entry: {"value": 24745.62, "unit": "kWh"}
